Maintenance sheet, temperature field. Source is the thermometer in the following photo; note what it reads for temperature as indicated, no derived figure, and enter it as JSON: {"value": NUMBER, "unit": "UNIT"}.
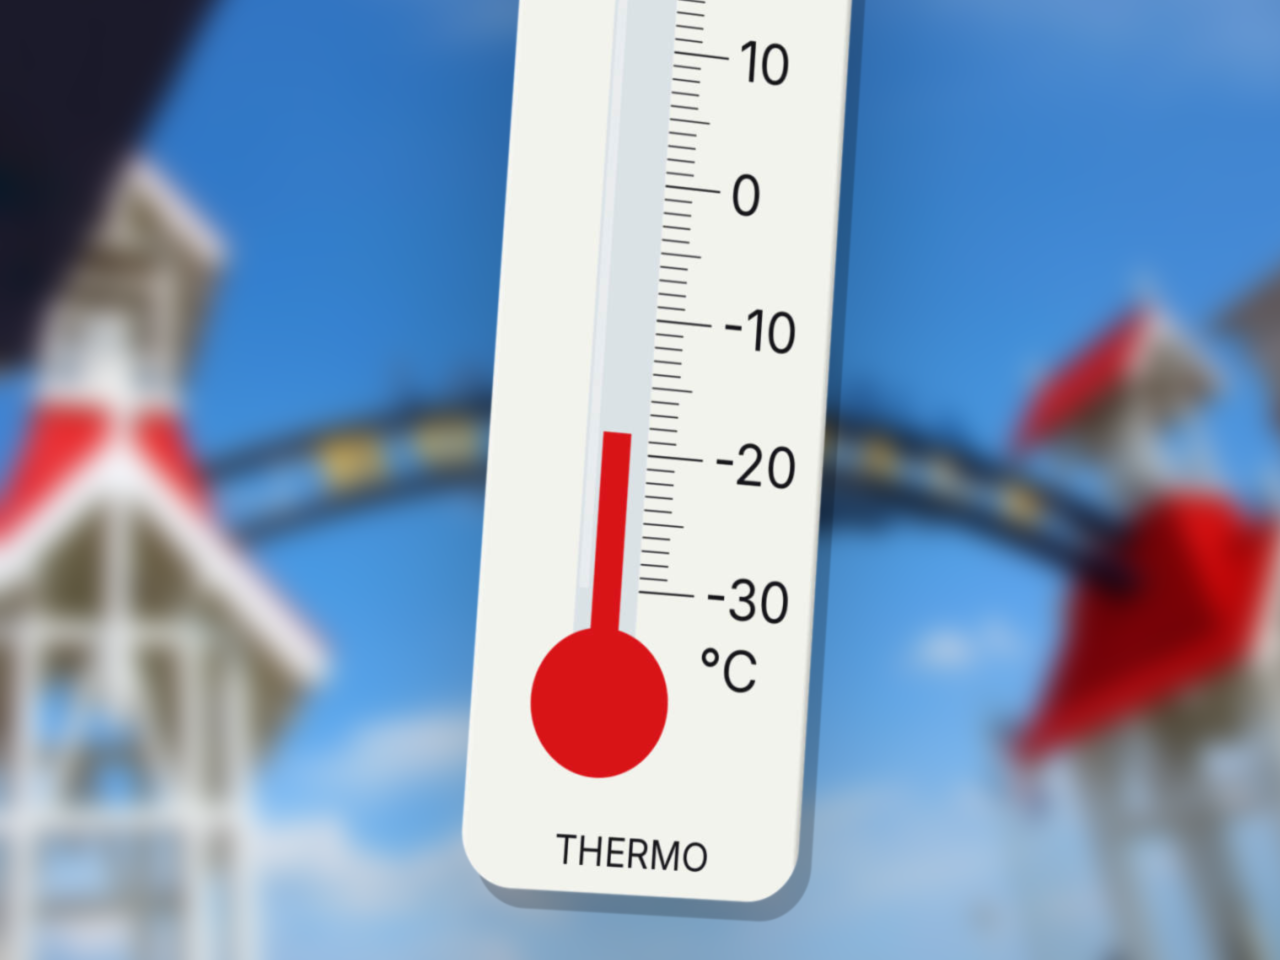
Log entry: {"value": -18.5, "unit": "°C"}
